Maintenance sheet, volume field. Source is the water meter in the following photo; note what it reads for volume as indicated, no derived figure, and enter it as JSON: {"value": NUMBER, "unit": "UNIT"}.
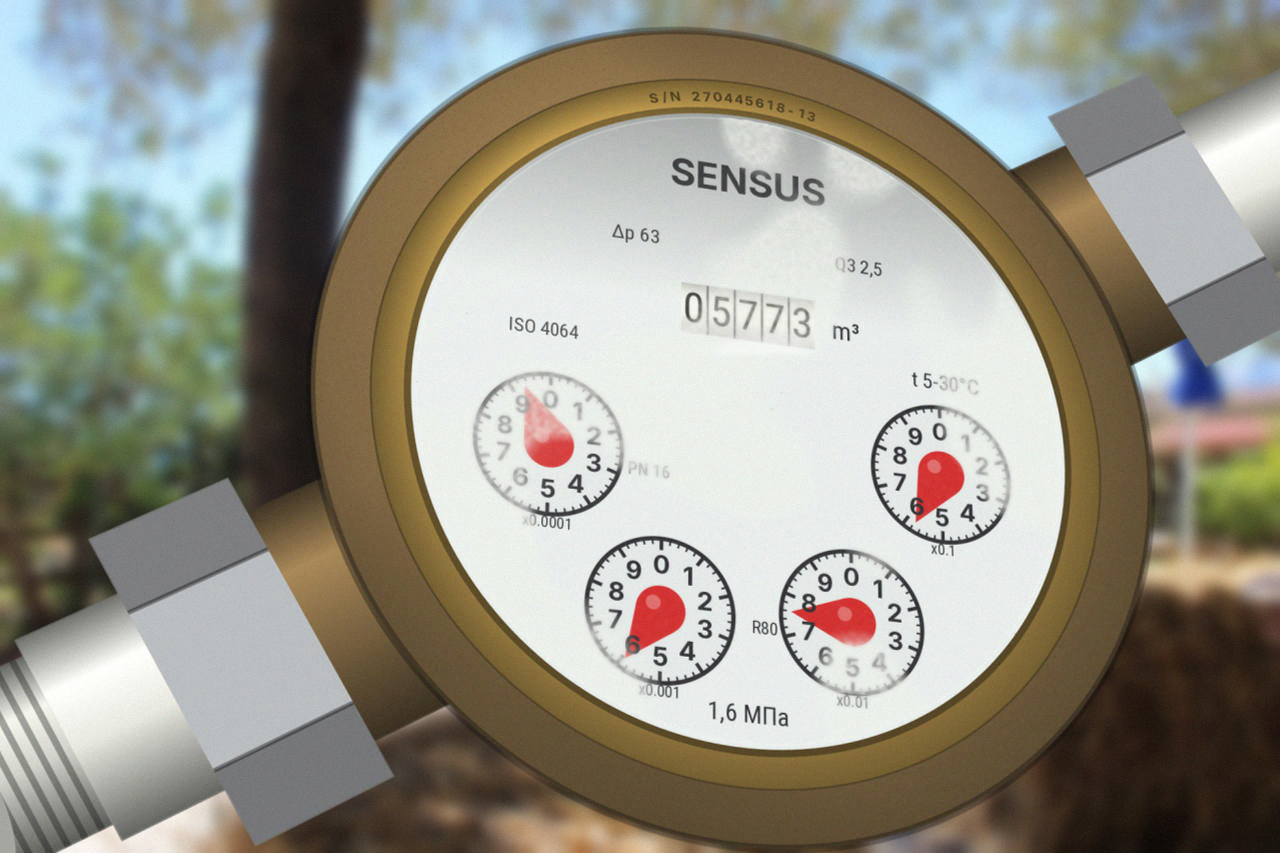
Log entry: {"value": 5773.5759, "unit": "m³"}
